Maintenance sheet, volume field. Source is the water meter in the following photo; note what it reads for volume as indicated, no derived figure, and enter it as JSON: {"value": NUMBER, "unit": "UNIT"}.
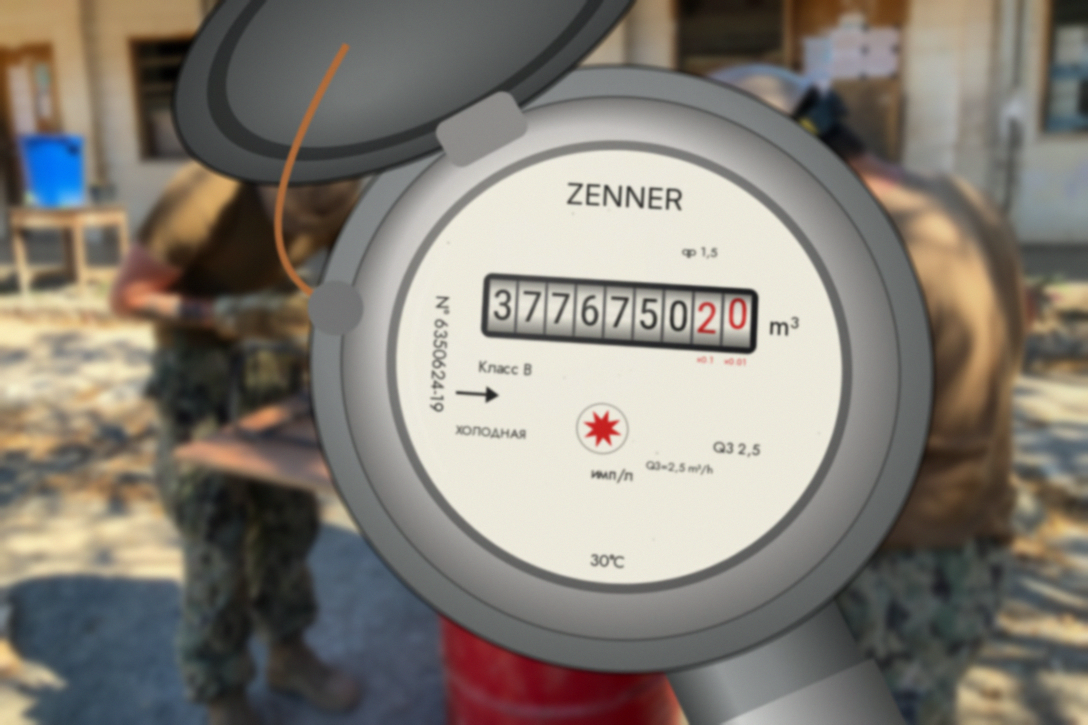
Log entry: {"value": 3776750.20, "unit": "m³"}
